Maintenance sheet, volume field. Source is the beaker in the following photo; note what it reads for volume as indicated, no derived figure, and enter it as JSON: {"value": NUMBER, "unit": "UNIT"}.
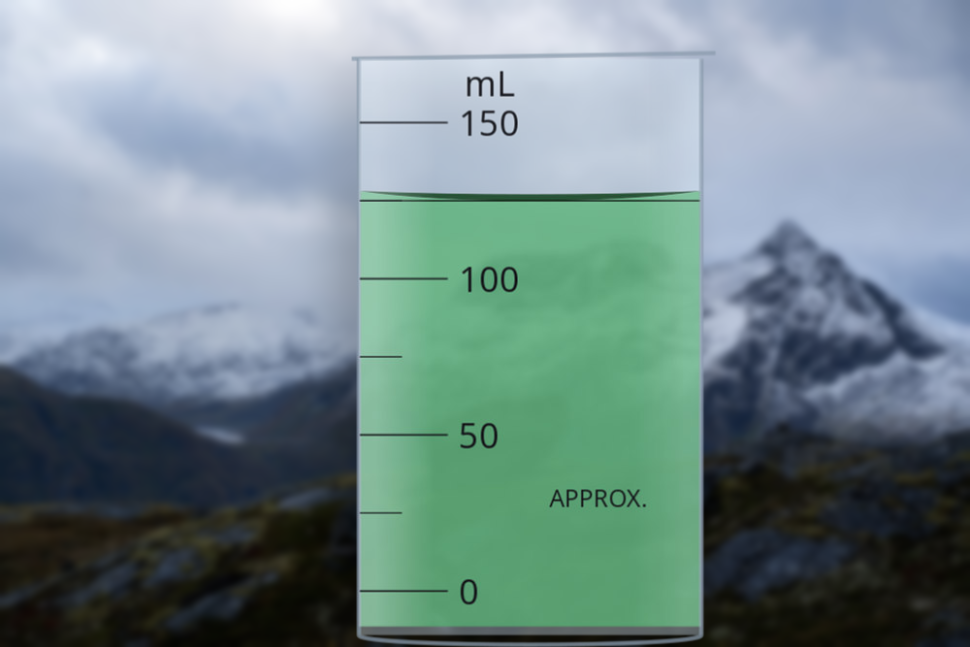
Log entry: {"value": 125, "unit": "mL"}
